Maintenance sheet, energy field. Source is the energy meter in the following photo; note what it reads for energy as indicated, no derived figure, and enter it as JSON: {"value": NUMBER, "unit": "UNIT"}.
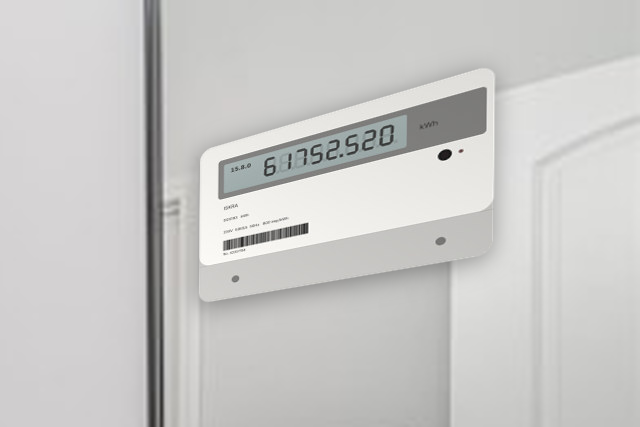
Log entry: {"value": 61752.520, "unit": "kWh"}
